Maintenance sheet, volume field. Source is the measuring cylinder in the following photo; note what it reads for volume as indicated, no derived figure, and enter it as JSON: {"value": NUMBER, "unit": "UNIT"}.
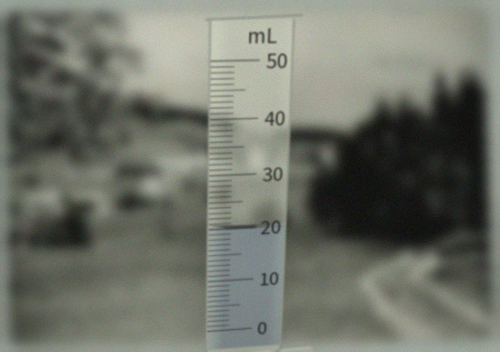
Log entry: {"value": 20, "unit": "mL"}
